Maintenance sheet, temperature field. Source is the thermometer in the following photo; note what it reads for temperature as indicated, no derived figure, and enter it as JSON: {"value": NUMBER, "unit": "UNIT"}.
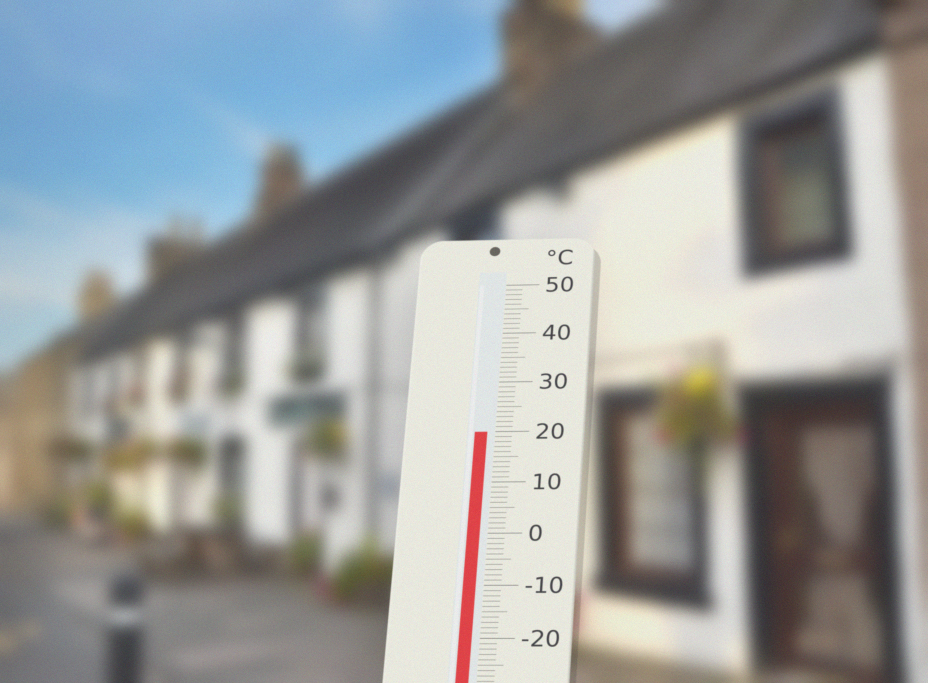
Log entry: {"value": 20, "unit": "°C"}
